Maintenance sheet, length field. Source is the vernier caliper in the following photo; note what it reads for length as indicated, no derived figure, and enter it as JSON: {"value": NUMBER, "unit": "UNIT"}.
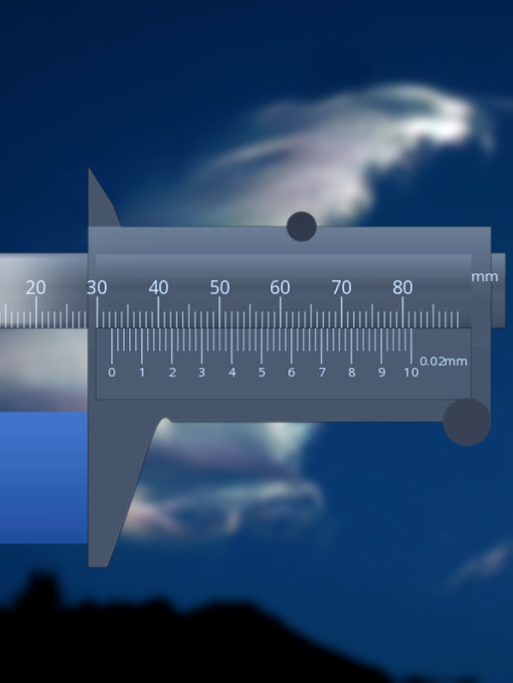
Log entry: {"value": 32.4, "unit": "mm"}
